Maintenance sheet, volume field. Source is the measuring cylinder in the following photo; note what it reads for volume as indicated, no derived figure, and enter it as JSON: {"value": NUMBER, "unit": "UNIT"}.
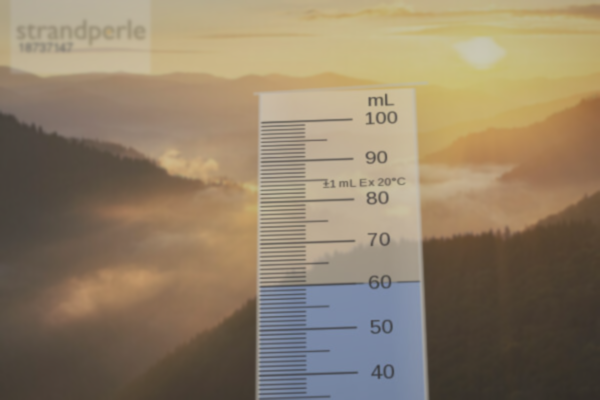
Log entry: {"value": 60, "unit": "mL"}
